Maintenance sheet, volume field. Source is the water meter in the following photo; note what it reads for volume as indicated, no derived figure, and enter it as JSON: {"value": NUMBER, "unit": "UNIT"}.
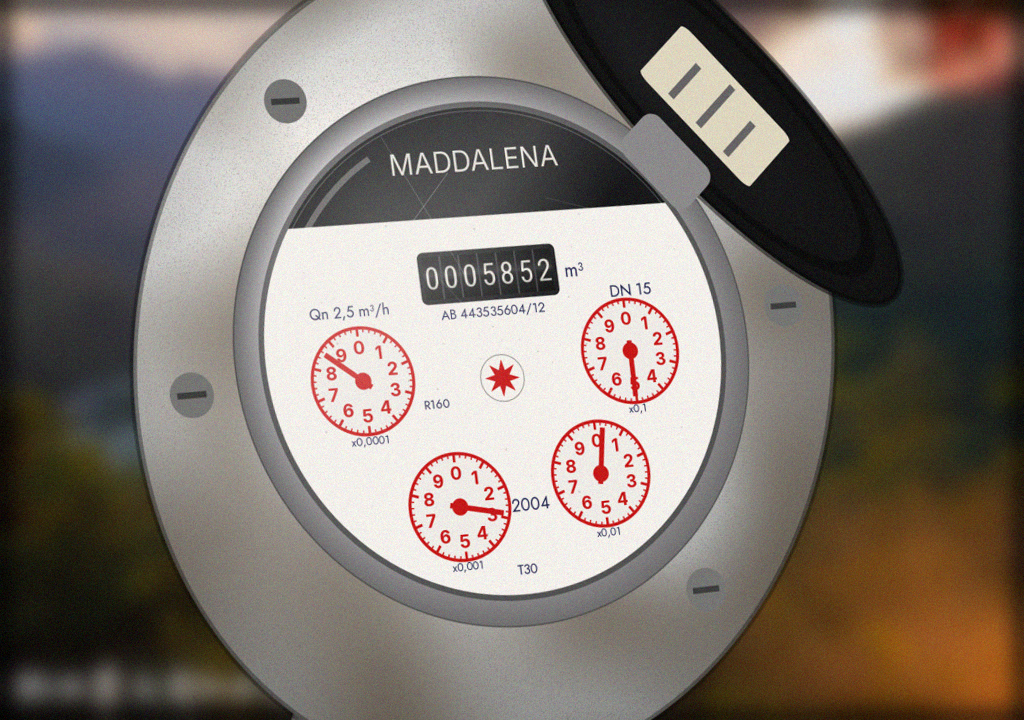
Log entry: {"value": 5852.5028, "unit": "m³"}
